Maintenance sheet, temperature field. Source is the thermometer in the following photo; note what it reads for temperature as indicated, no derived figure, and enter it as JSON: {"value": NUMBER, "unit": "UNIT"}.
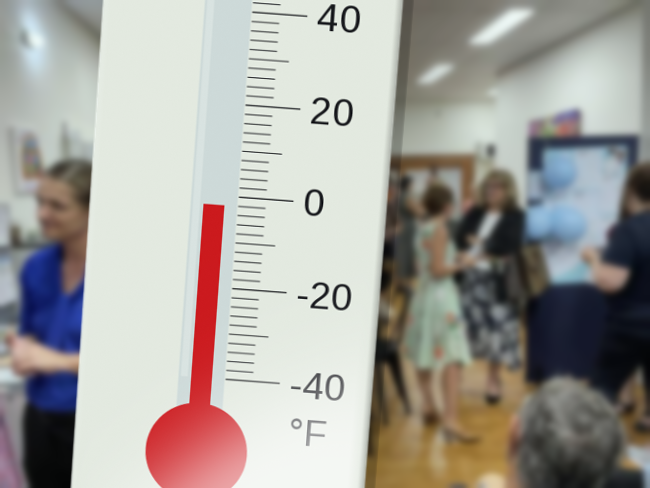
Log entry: {"value": -2, "unit": "°F"}
